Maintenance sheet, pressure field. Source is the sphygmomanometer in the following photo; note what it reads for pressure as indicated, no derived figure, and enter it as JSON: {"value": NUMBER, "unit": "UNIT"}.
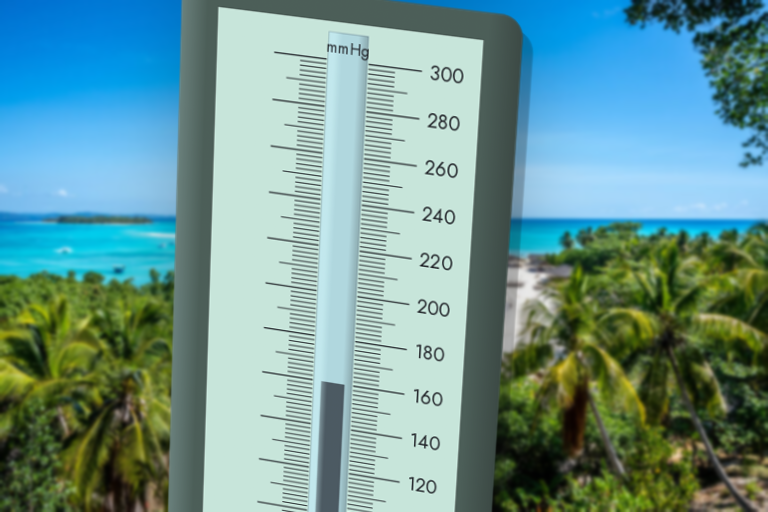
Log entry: {"value": 160, "unit": "mmHg"}
